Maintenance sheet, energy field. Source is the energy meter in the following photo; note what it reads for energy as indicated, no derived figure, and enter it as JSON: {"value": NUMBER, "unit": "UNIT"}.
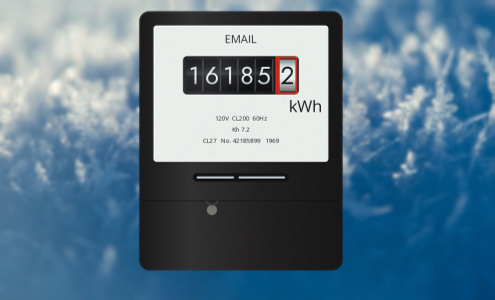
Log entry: {"value": 16185.2, "unit": "kWh"}
